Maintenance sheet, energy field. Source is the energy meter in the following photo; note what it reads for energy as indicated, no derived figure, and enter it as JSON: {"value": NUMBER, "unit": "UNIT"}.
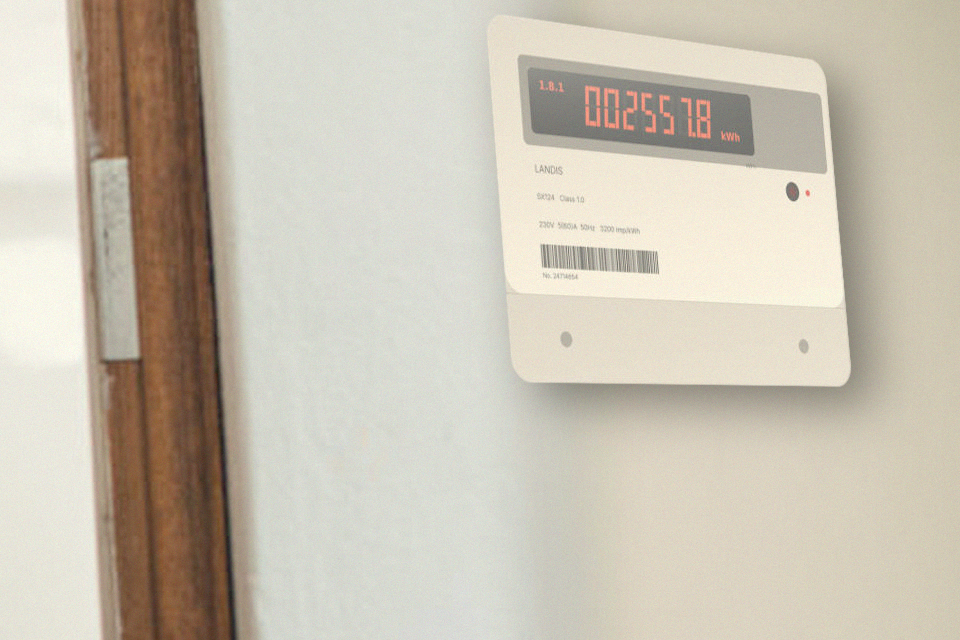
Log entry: {"value": 2557.8, "unit": "kWh"}
